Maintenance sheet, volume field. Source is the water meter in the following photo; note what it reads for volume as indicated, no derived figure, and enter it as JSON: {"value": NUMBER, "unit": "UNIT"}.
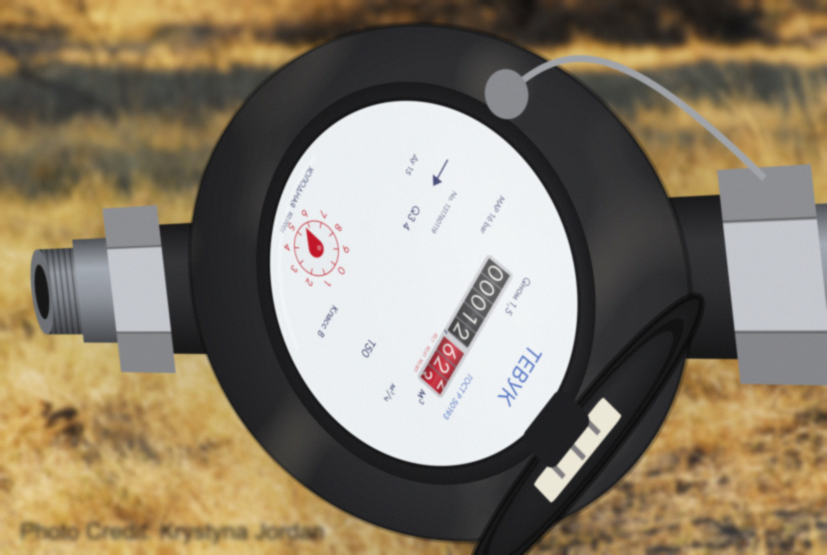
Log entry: {"value": 12.6225, "unit": "m³"}
